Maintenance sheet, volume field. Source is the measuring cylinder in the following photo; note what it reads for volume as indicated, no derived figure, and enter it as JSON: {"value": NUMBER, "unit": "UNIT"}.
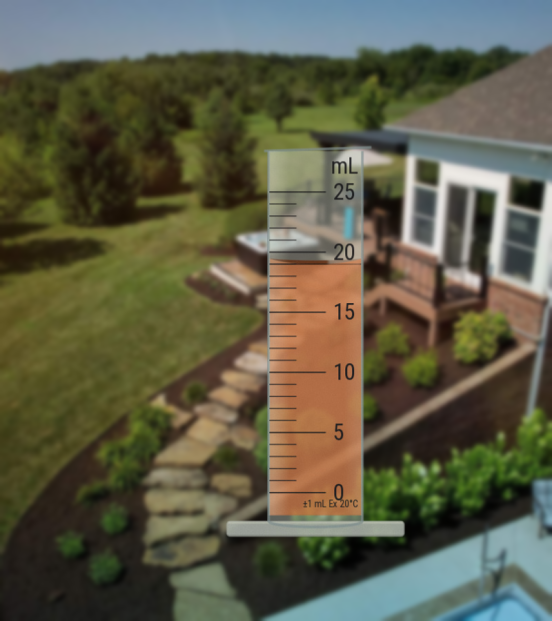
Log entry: {"value": 19, "unit": "mL"}
